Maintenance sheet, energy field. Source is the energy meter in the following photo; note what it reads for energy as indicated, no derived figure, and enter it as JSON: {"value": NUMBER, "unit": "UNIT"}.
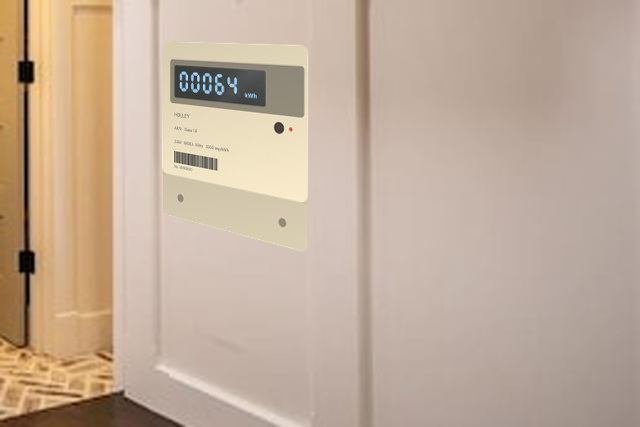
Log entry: {"value": 64, "unit": "kWh"}
